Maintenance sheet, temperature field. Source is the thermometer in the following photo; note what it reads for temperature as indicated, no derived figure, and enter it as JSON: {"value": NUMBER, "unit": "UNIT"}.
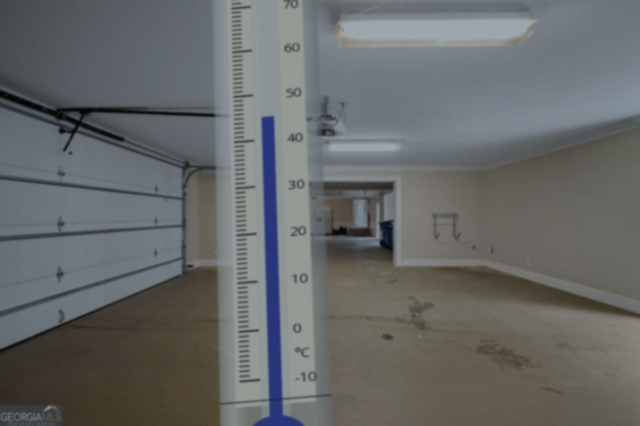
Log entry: {"value": 45, "unit": "°C"}
